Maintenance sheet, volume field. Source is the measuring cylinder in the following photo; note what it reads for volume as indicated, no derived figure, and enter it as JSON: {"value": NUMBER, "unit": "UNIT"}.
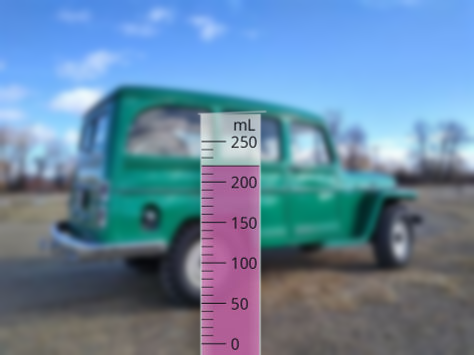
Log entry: {"value": 220, "unit": "mL"}
